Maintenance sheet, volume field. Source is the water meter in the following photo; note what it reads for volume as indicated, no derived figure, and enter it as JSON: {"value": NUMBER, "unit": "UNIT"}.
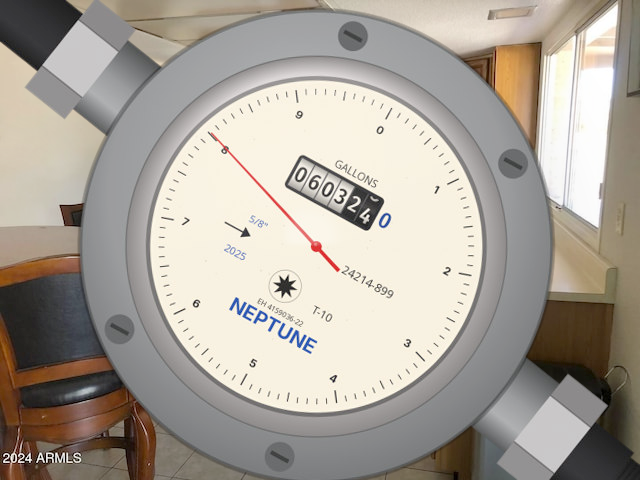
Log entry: {"value": 603238.0, "unit": "gal"}
